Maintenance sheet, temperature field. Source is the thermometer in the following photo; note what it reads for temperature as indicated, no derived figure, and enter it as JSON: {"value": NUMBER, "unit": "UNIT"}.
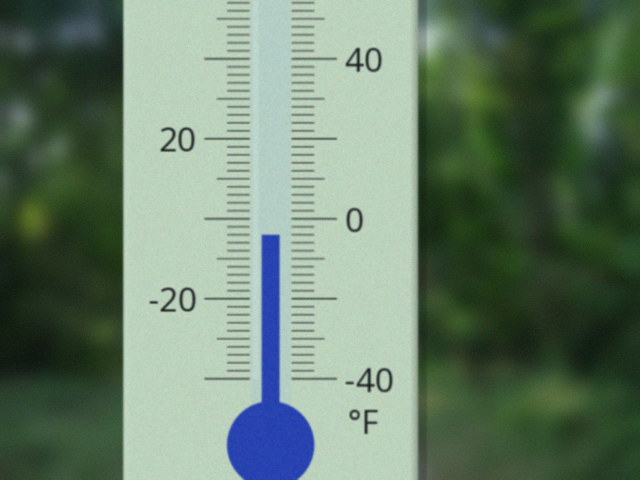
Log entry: {"value": -4, "unit": "°F"}
